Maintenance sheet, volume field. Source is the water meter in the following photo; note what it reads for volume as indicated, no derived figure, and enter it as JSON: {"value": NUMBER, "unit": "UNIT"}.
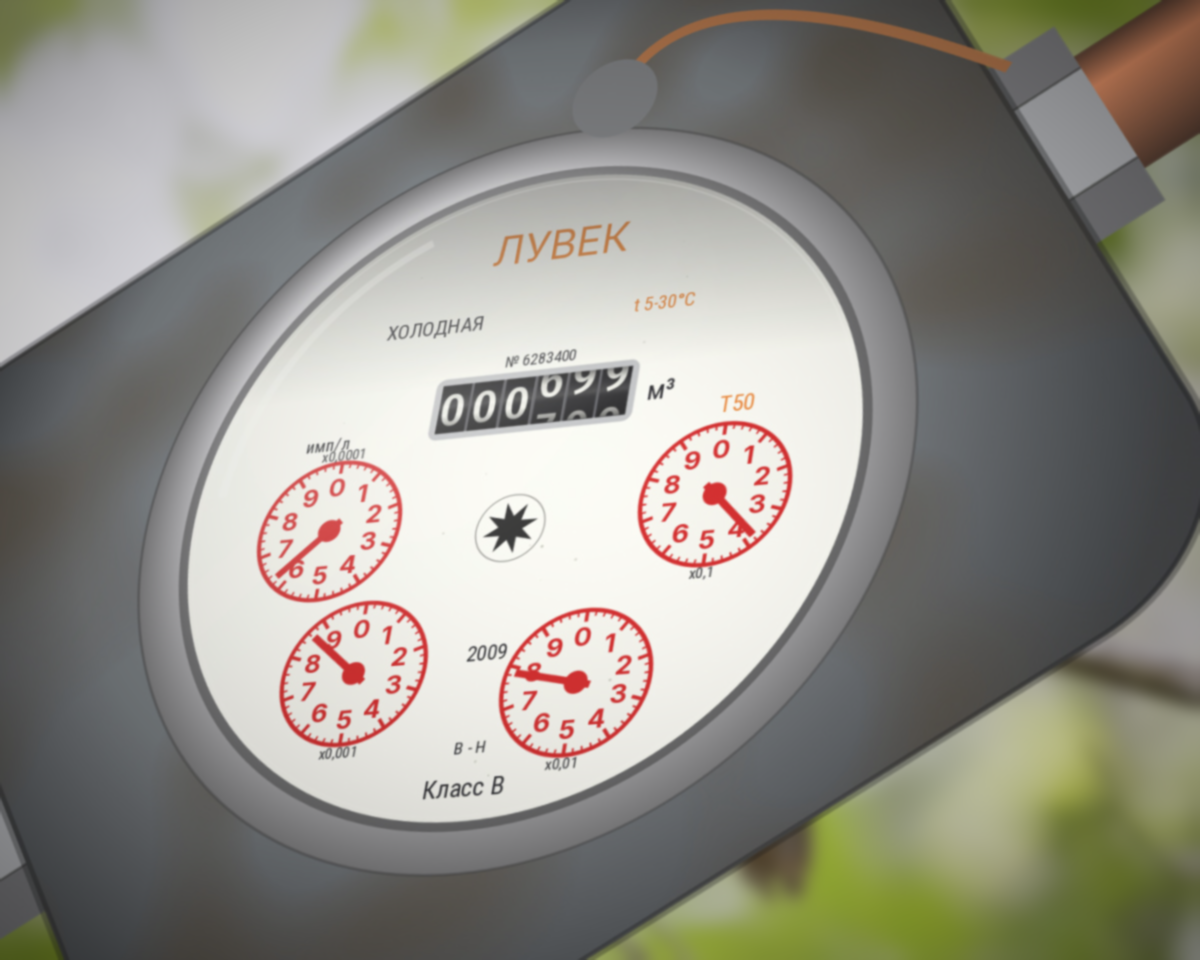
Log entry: {"value": 699.3786, "unit": "m³"}
